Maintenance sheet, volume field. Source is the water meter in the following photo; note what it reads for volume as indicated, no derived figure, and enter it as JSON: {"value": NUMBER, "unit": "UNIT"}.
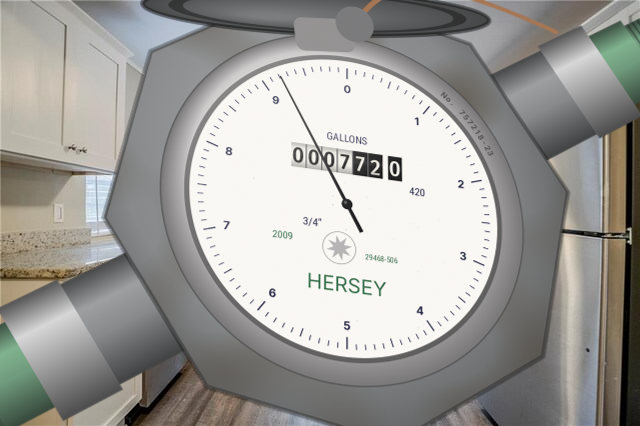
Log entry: {"value": 7719.2, "unit": "gal"}
